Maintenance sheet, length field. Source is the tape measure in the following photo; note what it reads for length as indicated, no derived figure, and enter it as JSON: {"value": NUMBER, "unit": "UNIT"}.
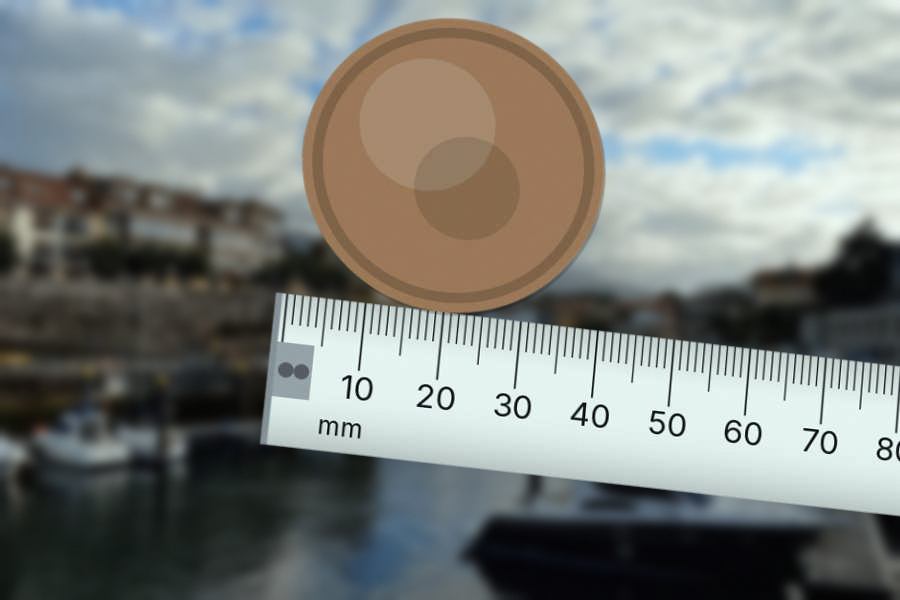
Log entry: {"value": 39, "unit": "mm"}
